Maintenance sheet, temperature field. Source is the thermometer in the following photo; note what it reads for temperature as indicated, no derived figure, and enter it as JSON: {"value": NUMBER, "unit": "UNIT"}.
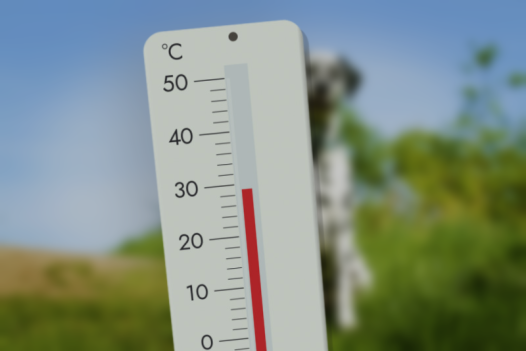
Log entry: {"value": 29, "unit": "°C"}
